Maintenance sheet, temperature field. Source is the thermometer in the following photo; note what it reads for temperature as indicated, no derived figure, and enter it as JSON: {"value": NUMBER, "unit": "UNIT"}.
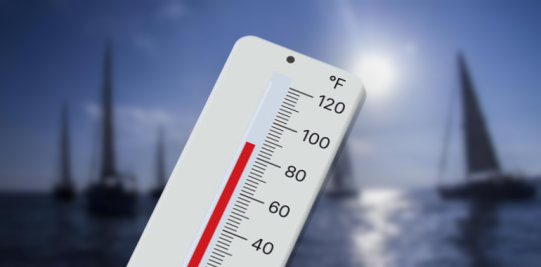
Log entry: {"value": 86, "unit": "°F"}
